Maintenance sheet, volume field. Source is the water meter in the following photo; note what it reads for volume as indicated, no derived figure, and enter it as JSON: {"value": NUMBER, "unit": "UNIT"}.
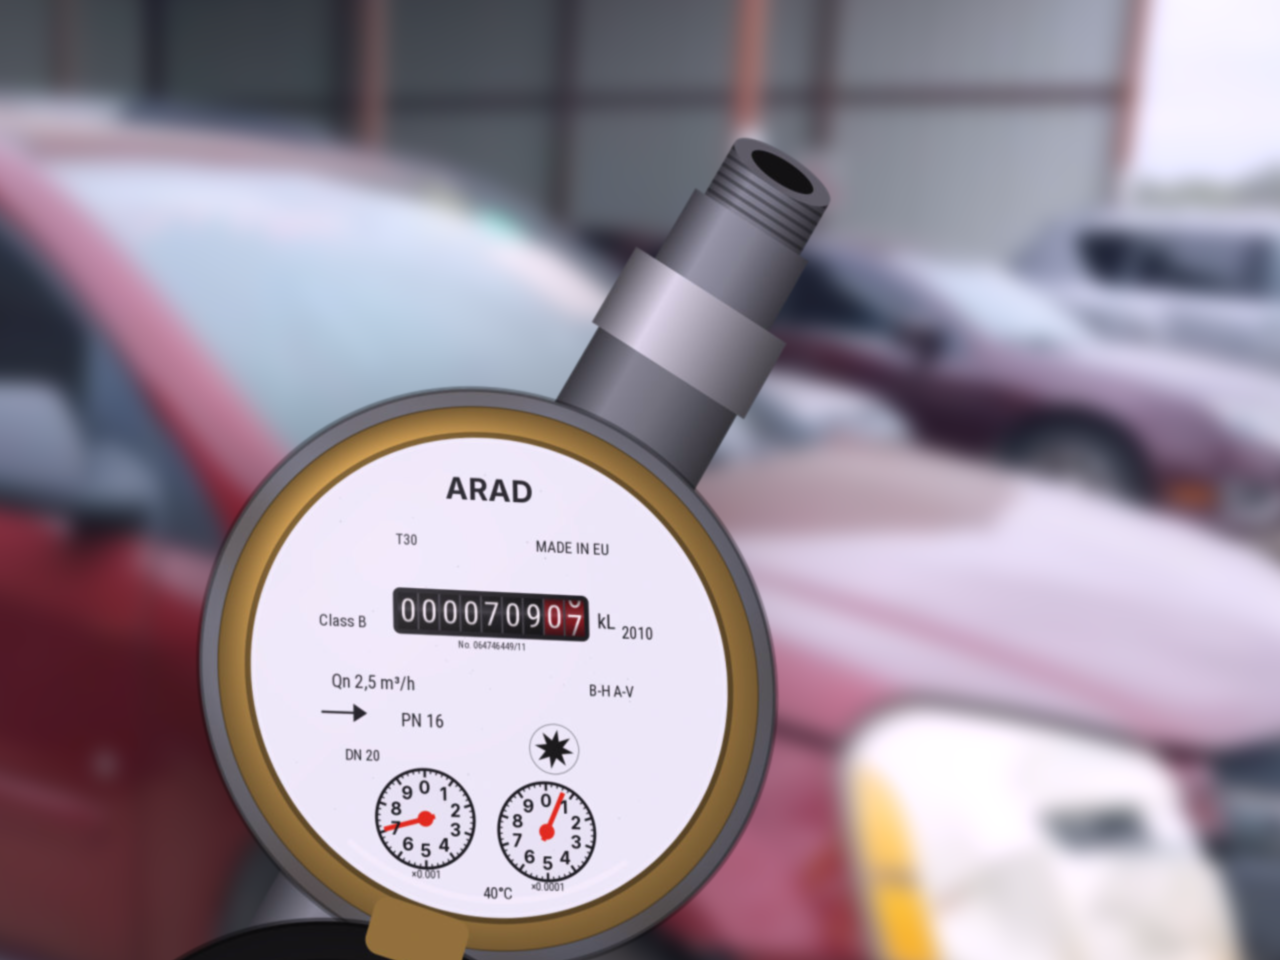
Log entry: {"value": 709.0670, "unit": "kL"}
